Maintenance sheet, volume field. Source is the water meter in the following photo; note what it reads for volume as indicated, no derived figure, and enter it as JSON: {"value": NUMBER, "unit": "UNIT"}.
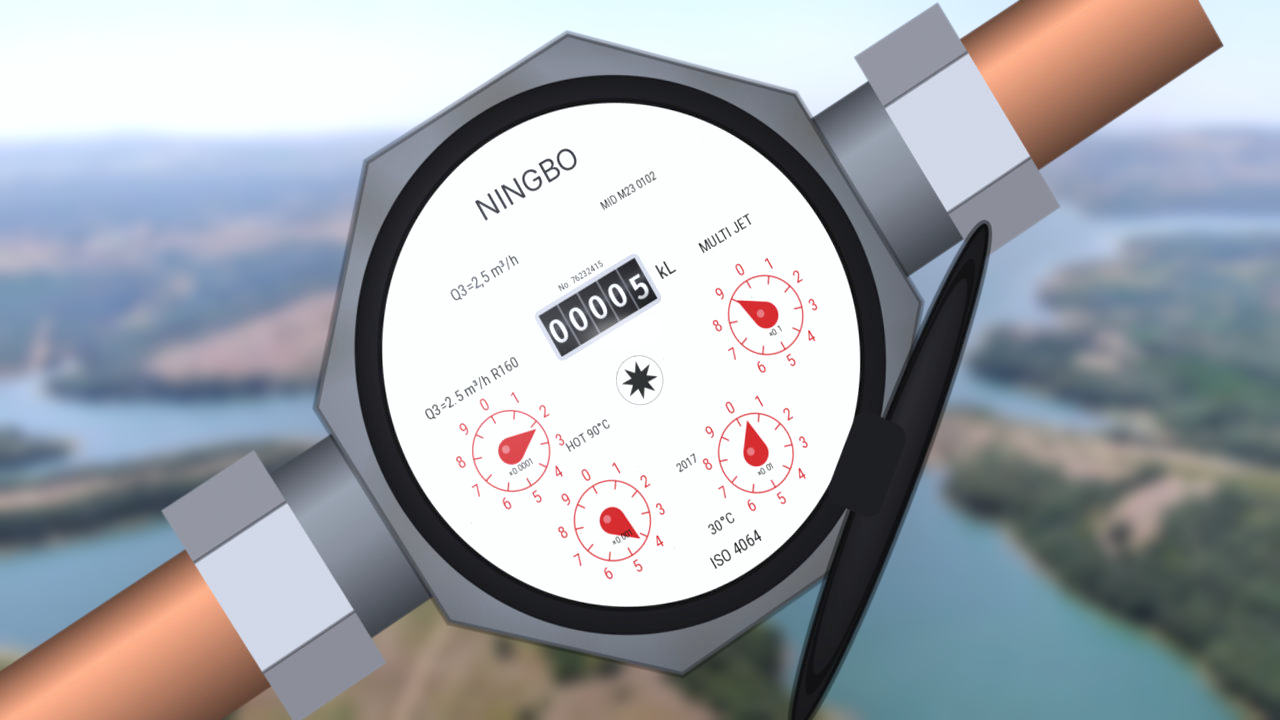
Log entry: {"value": 4.9042, "unit": "kL"}
